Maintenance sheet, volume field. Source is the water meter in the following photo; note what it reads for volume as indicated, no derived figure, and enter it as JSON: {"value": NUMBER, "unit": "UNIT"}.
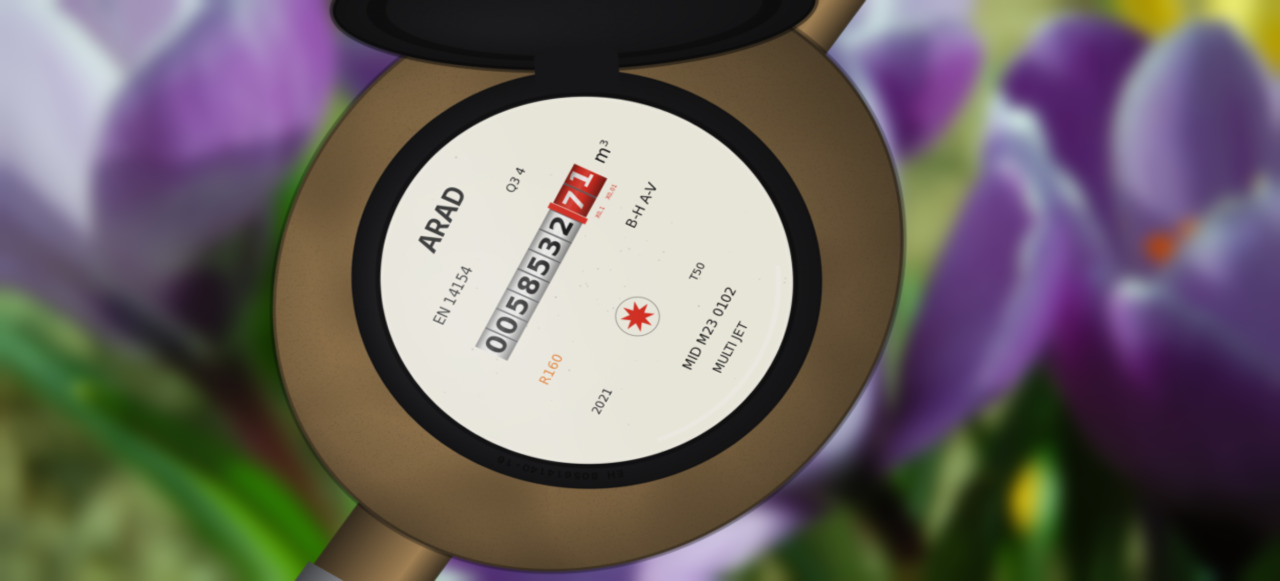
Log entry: {"value": 58532.71, "unit": "m³"}
